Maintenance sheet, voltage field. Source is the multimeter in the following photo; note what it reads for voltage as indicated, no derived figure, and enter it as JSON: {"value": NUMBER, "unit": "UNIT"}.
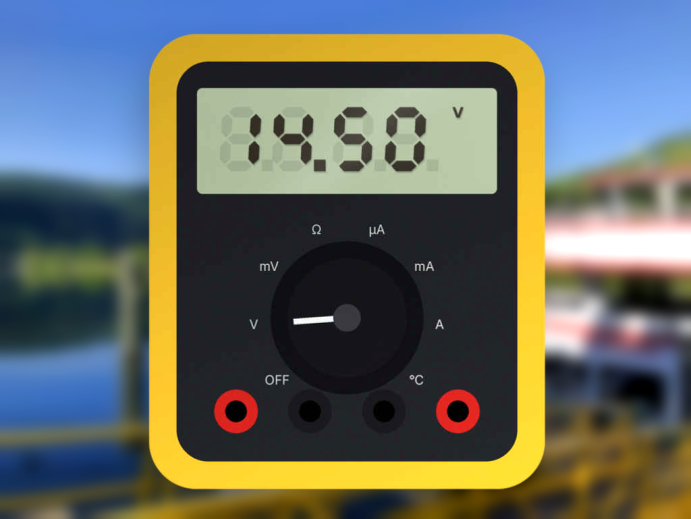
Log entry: {"value": 14.50, "unit": "V"}
